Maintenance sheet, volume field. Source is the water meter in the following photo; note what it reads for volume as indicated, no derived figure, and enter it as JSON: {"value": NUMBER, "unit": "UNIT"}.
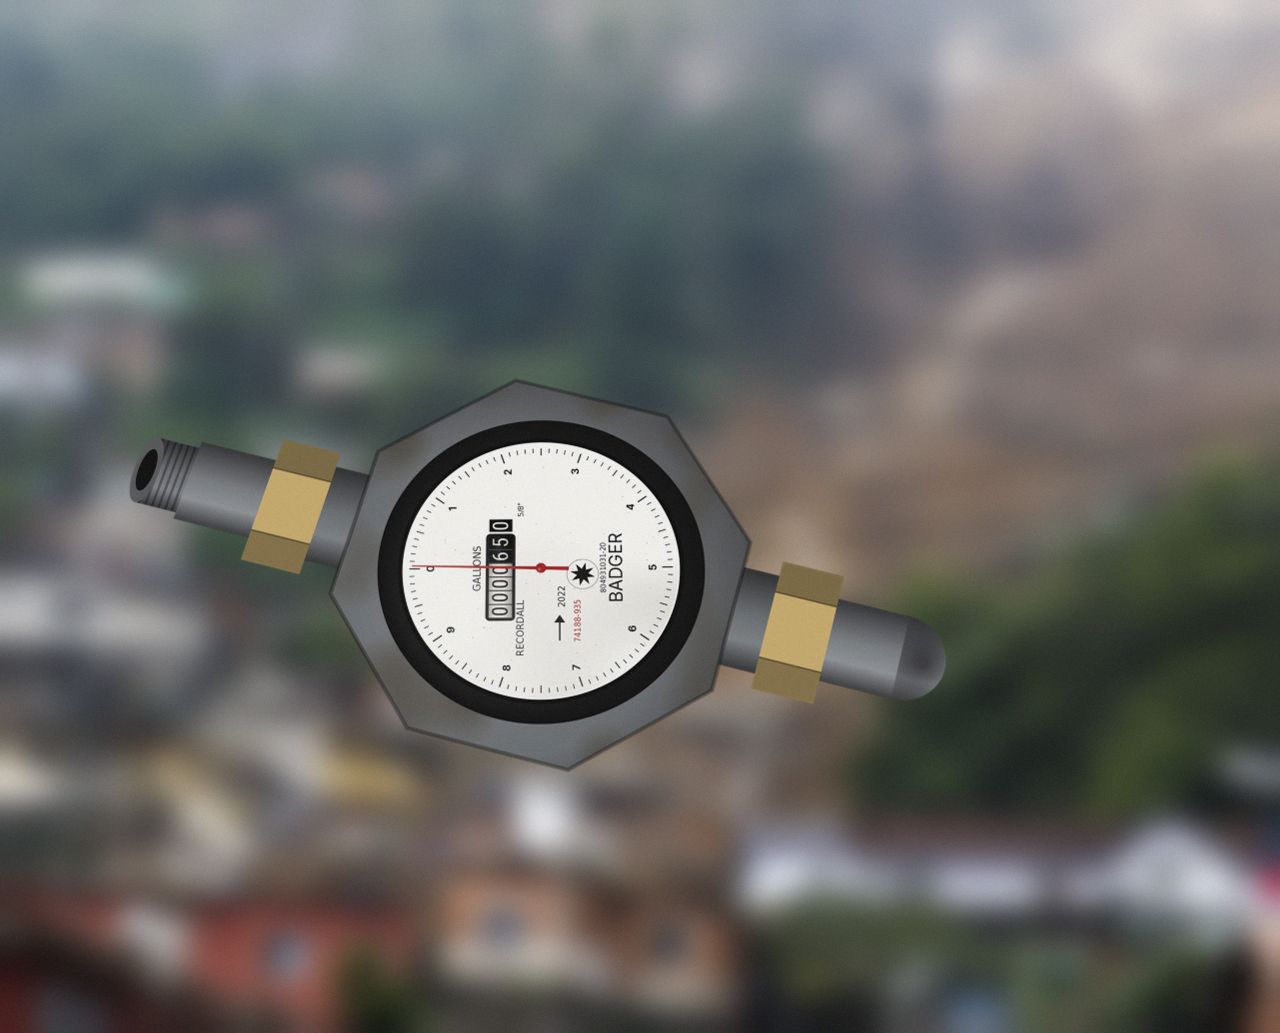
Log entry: {"value": 650.0, "unit": "gal"}
